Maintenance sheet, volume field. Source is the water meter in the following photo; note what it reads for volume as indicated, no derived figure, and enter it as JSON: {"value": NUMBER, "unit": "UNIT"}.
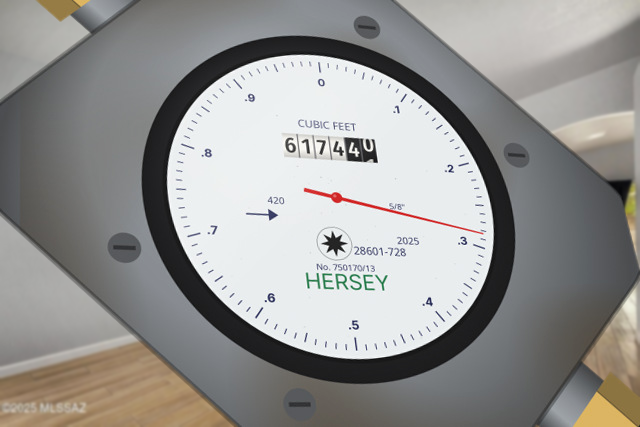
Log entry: {"value": 617440.28, "unit": "ft³"}
